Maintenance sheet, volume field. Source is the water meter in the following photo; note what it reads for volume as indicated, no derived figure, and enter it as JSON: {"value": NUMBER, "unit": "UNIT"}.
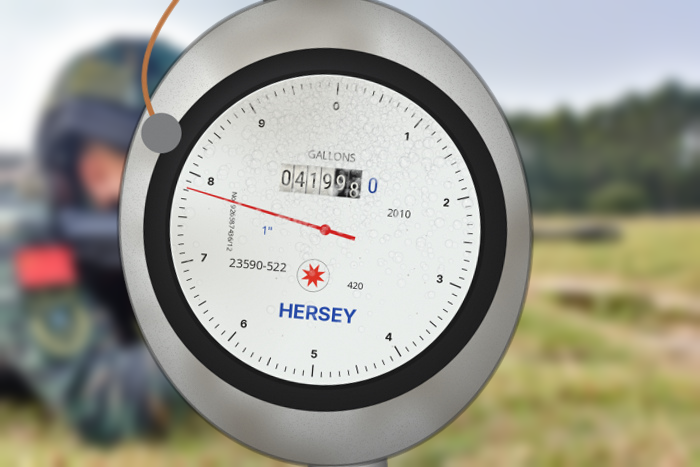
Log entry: {"value": 419977.8, "unit": "gal"}
